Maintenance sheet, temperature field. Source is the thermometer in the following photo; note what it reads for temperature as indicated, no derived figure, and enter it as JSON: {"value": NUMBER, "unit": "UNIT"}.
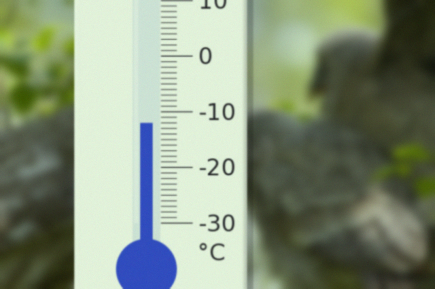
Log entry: {"value": -12, "unit": "°C"}
